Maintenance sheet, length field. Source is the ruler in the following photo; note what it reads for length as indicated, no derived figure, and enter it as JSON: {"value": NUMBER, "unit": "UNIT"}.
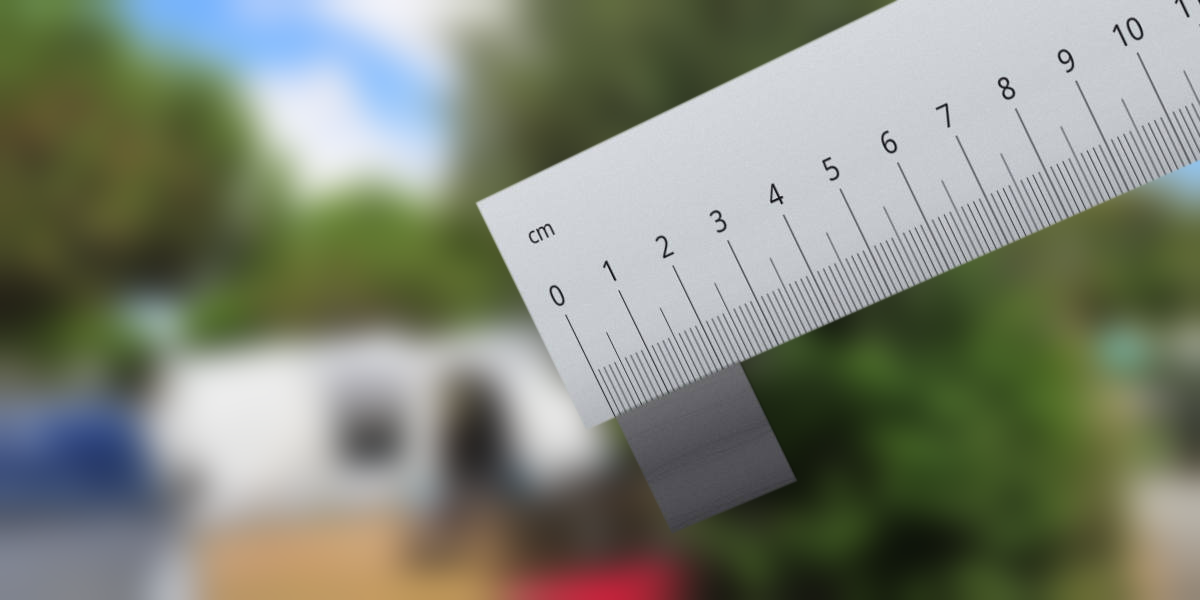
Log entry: {"value": 2.3, "unit": "cm"}
